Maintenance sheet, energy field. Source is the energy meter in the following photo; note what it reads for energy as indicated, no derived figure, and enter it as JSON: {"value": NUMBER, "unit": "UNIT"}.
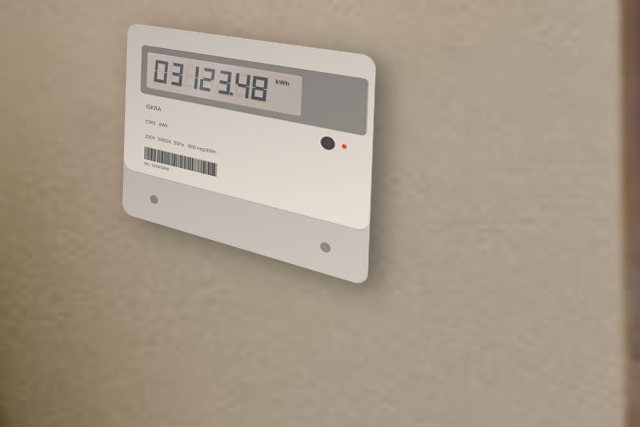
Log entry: {"value": 3123.48, "unit": "kWh"}
